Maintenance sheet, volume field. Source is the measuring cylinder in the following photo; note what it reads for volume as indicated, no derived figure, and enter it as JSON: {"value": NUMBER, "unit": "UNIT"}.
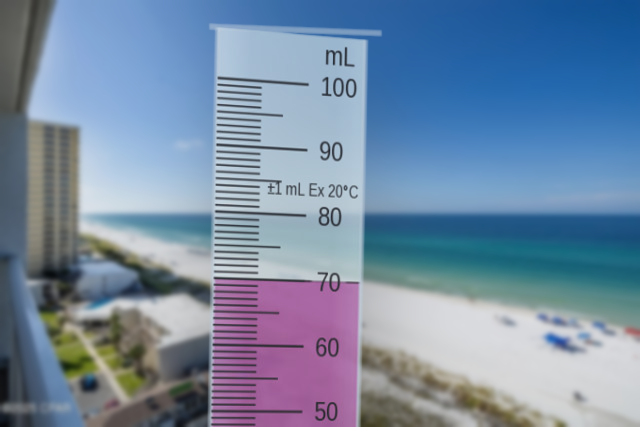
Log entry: {"value": 70, "unit": "mL"}
